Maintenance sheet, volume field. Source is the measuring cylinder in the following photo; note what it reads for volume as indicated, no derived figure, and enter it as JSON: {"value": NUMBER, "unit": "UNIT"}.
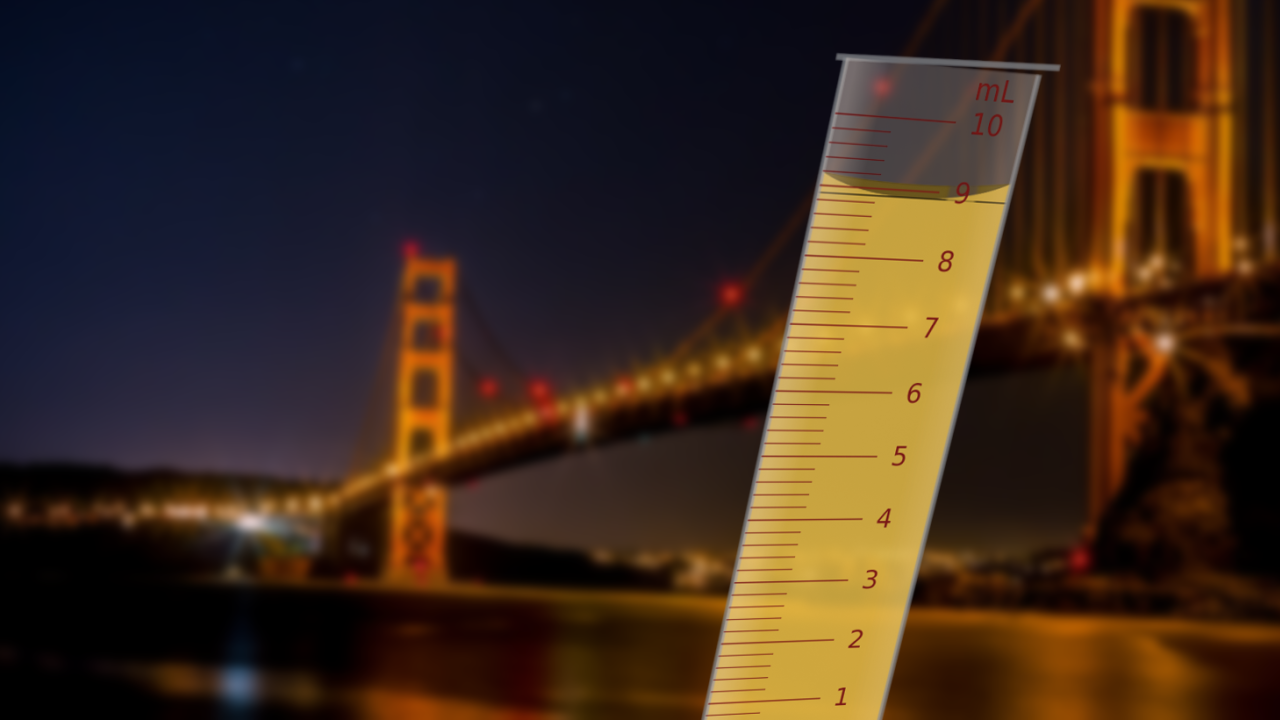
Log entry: {"value": 8.9, "unit": "mL"}
